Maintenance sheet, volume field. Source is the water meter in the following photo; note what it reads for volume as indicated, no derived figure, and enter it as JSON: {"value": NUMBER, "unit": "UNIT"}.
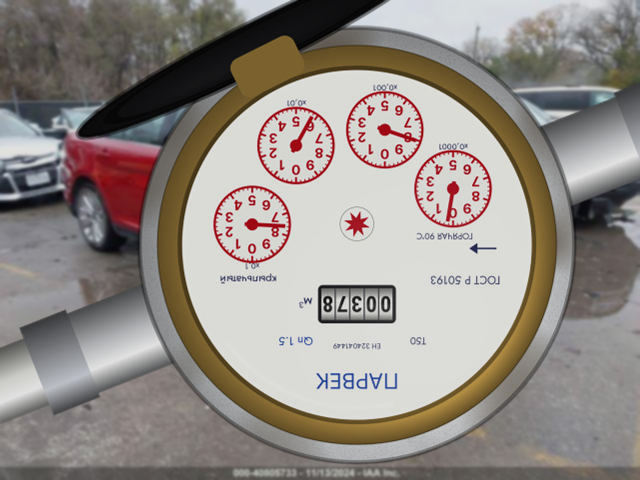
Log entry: {"value": 378.7580, "unit": "m³"}
